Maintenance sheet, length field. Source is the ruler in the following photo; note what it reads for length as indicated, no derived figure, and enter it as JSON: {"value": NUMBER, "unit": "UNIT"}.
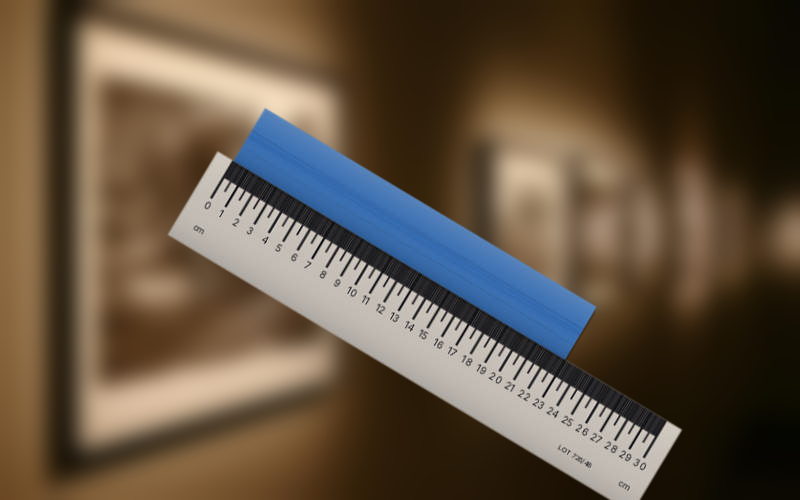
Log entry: {"value": 23, "unit": "cm"}
